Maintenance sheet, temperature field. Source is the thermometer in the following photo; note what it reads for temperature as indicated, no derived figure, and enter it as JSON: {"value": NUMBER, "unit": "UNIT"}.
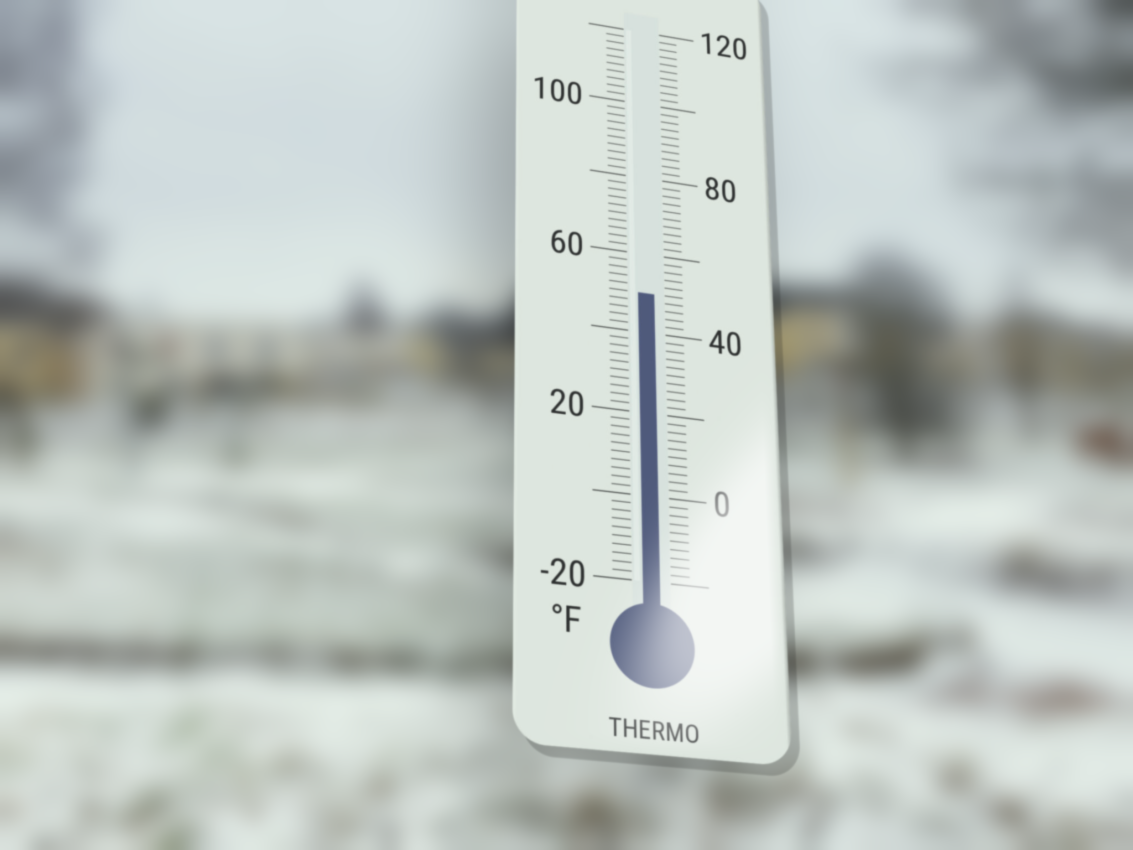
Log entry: {"value": 50, "unit": "°F"}
